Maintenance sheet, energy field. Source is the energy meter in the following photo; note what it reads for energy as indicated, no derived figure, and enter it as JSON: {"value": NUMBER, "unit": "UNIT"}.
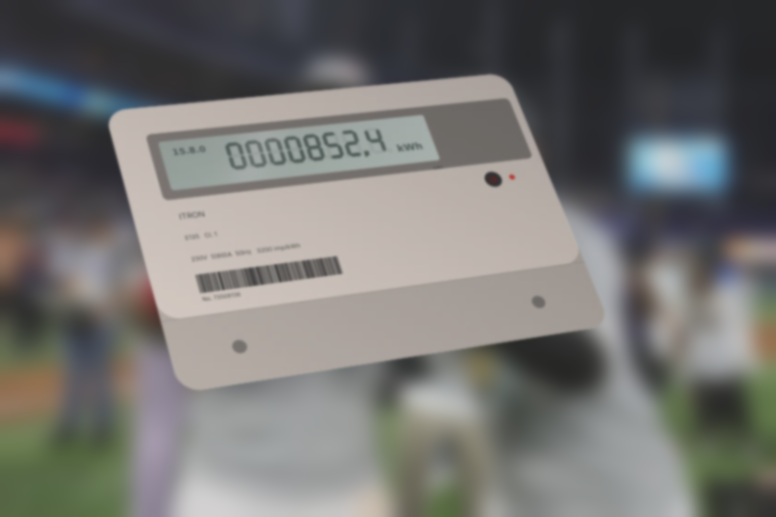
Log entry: {"value": 852.4, "unit": "kWh"}
